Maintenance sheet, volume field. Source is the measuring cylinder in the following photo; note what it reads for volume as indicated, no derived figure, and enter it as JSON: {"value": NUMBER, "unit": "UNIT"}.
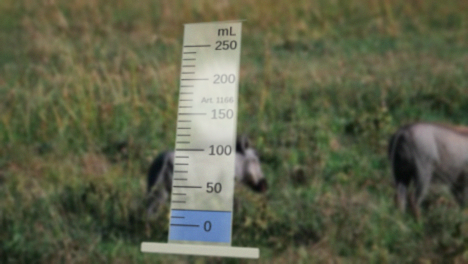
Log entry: {"value": 20, "unit": "mL"}
